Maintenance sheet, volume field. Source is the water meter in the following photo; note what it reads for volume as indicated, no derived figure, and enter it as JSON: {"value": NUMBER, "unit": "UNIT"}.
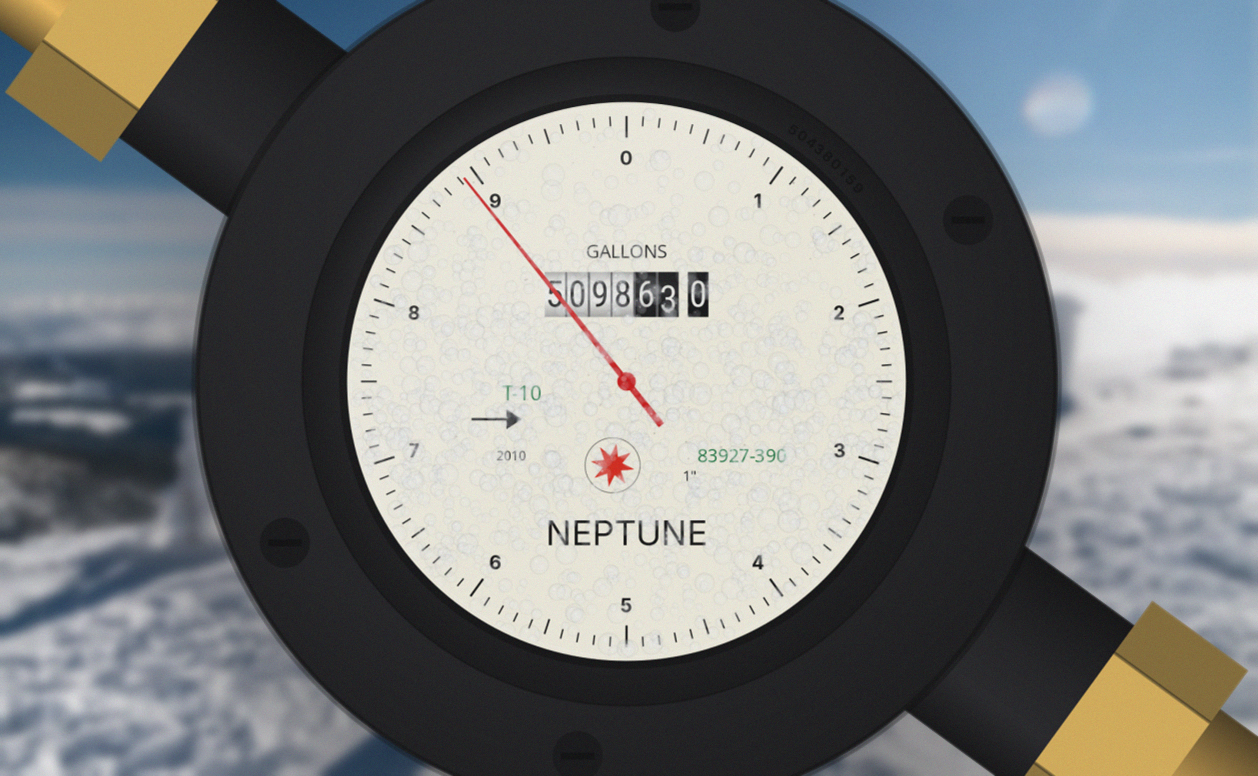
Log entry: {"value": 5098628.9, "unit": "gal"}
